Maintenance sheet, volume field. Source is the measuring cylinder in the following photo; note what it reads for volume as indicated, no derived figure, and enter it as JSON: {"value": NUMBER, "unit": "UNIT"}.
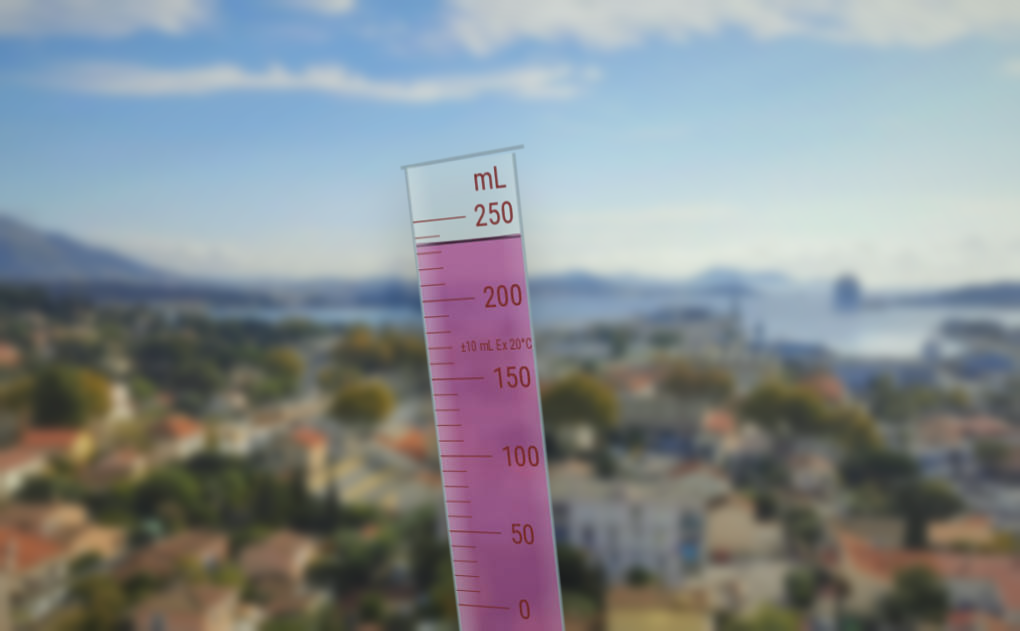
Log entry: {"value": 235, "unit": "mL"}
